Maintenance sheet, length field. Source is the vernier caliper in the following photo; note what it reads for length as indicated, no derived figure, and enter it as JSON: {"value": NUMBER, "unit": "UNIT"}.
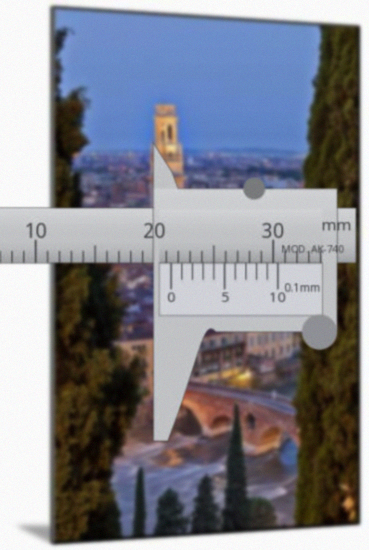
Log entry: {"value": 21.4, "unit": "mm"}
